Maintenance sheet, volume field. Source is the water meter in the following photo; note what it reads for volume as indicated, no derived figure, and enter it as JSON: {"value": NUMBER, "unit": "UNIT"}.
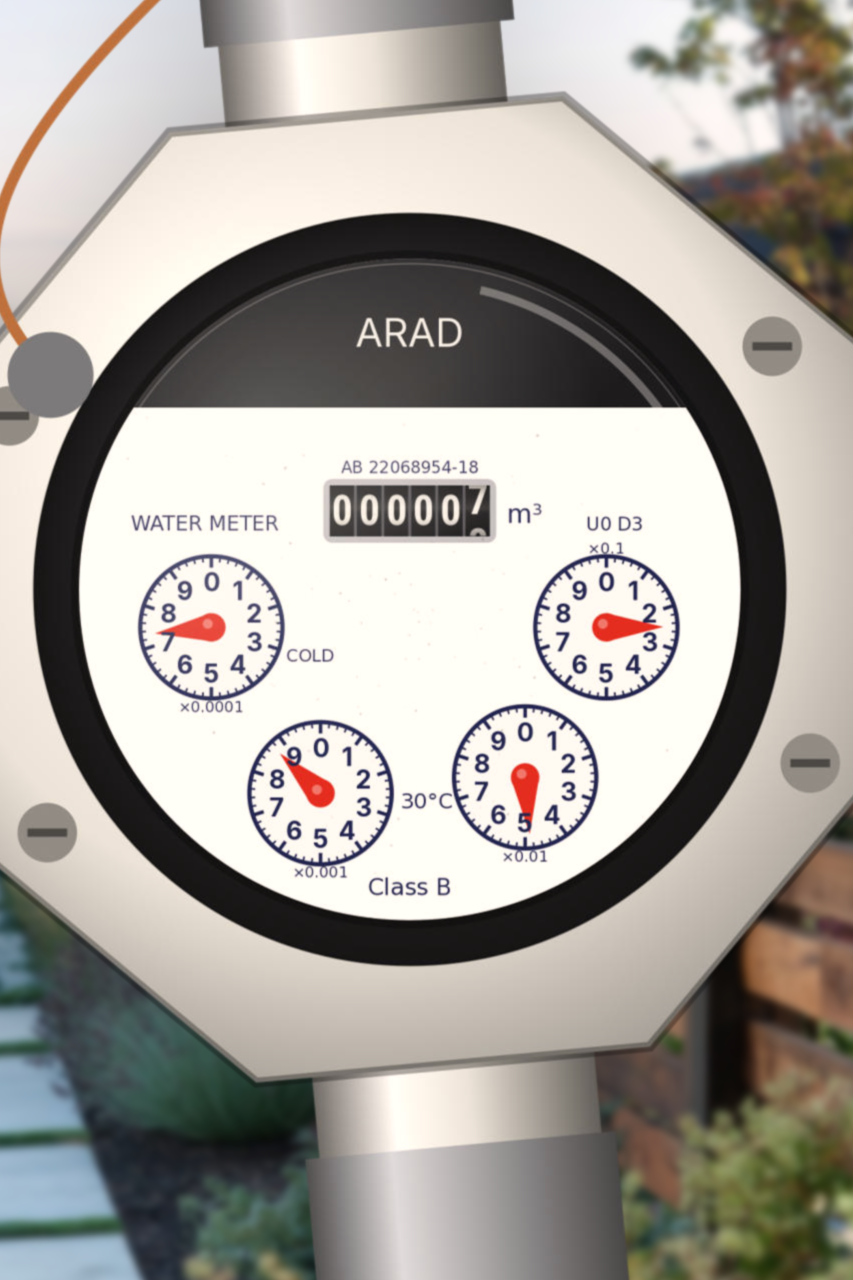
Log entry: {"value": 7.2487, "unit": "m³"}
